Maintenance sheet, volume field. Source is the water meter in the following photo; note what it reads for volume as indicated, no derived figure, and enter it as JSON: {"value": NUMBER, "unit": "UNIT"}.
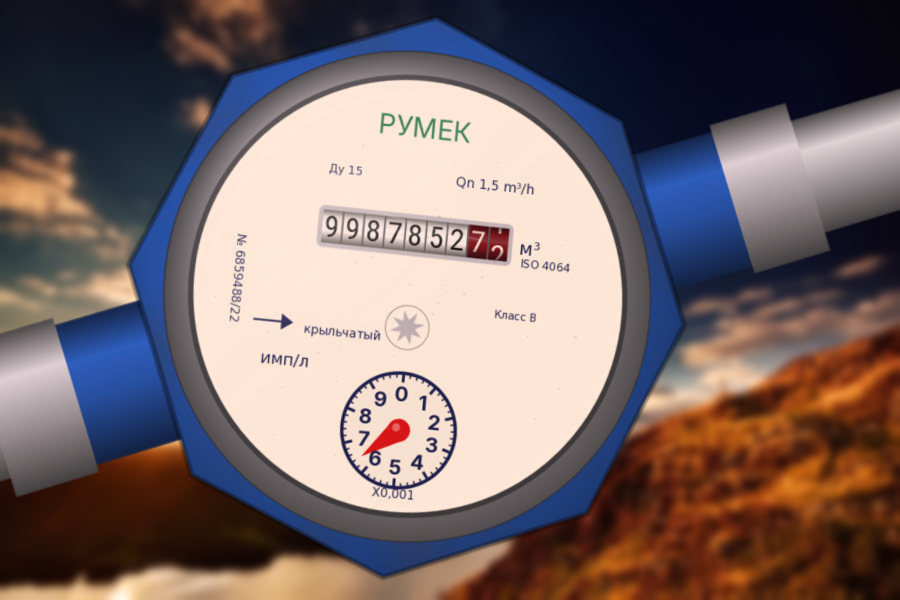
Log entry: {"value": 9987852.716, "unit": "m³"}
